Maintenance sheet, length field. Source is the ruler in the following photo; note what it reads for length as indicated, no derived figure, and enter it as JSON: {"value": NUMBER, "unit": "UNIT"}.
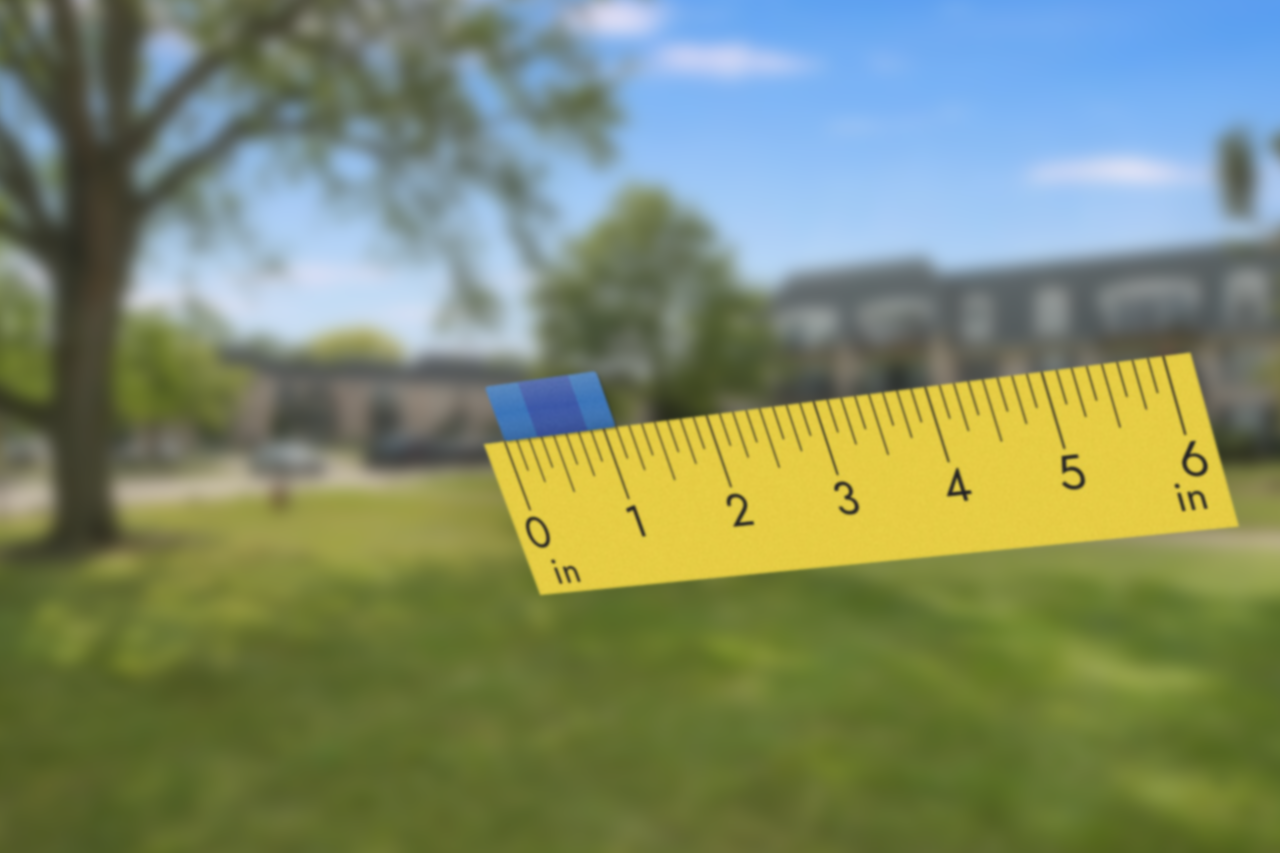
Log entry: {"value": 1.125, "unit": "in"}
